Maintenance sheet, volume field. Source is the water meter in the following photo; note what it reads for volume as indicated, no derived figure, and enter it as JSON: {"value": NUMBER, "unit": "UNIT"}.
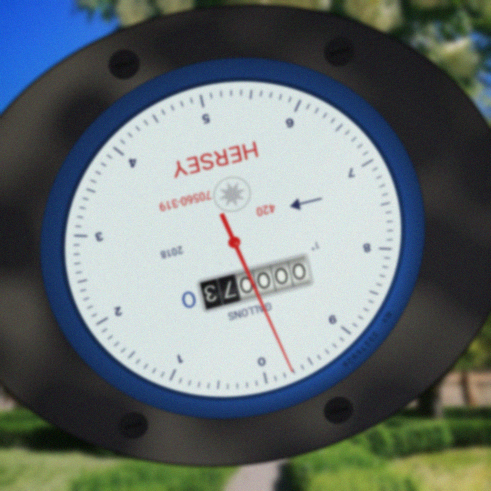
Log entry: {"value": 729.7, "unit": "gal"}
